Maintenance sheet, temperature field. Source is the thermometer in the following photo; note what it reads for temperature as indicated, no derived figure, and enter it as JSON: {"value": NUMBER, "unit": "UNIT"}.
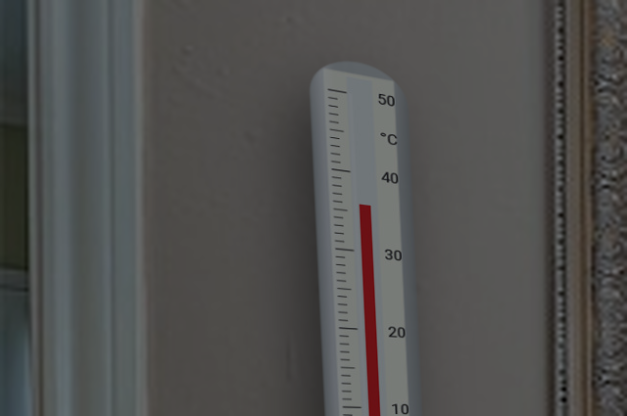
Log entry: {"value": 36, "unit": "°C"}
